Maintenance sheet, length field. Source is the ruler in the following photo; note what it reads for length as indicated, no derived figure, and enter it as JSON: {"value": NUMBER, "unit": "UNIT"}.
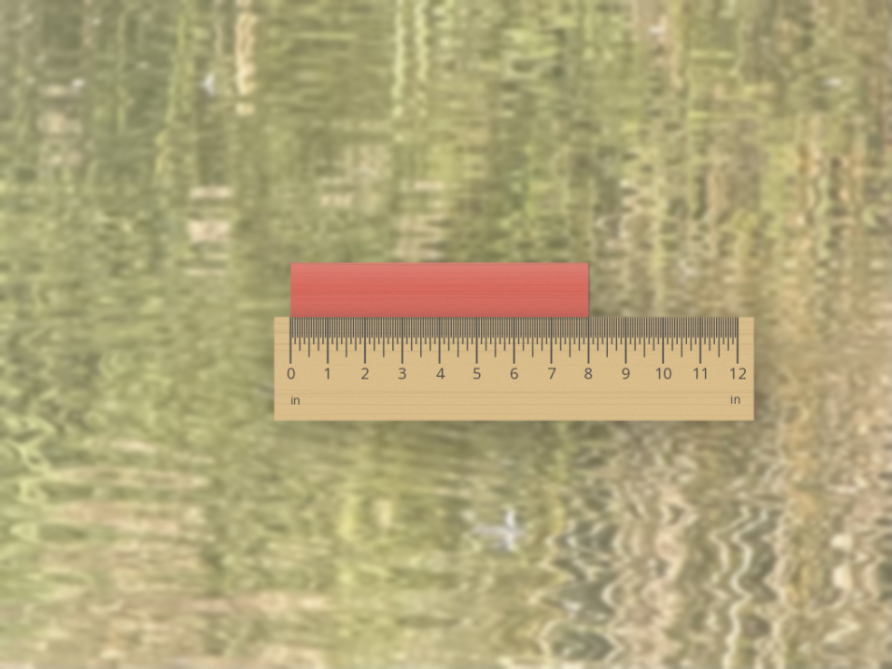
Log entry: {"value": 8, "unit": "in"}
